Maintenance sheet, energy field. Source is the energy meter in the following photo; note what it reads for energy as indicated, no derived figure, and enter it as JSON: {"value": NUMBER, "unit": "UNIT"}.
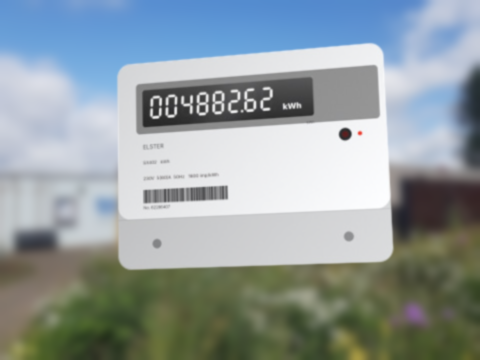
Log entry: {"value": 4882.62, "unit": "kWh"}
